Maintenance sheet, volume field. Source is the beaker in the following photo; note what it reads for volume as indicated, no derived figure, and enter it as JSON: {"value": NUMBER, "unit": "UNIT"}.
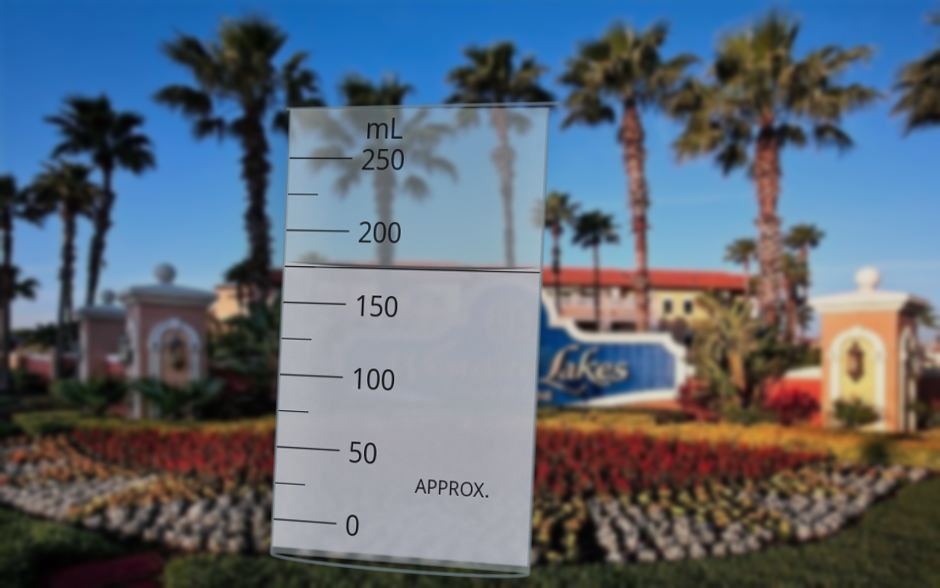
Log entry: {"value": 175, "unit": "mL"}
